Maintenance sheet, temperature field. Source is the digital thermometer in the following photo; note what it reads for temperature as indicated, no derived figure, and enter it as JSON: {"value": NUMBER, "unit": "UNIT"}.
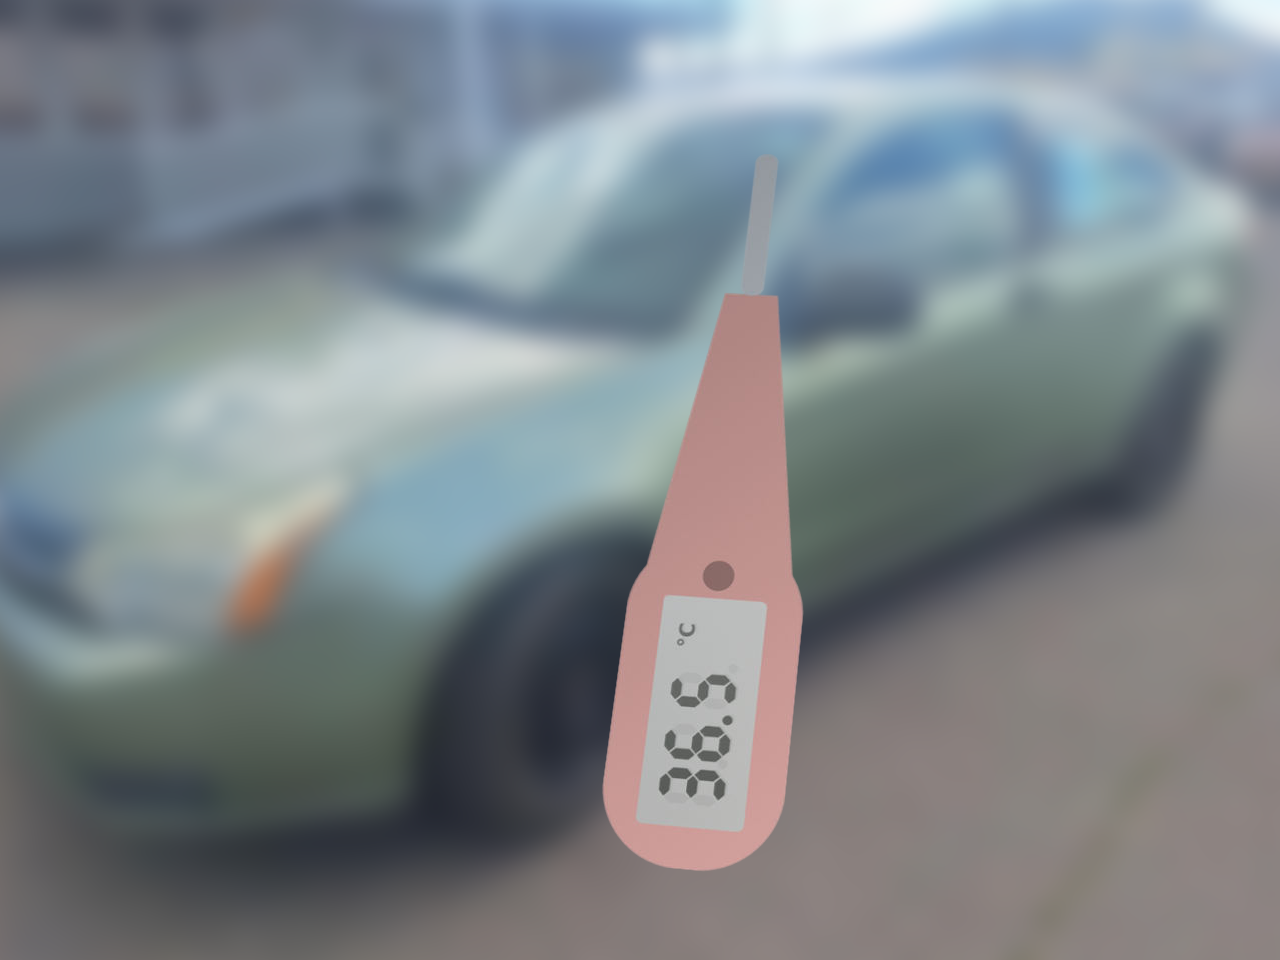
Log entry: {"value": 36.5, "unit": "°C"}
